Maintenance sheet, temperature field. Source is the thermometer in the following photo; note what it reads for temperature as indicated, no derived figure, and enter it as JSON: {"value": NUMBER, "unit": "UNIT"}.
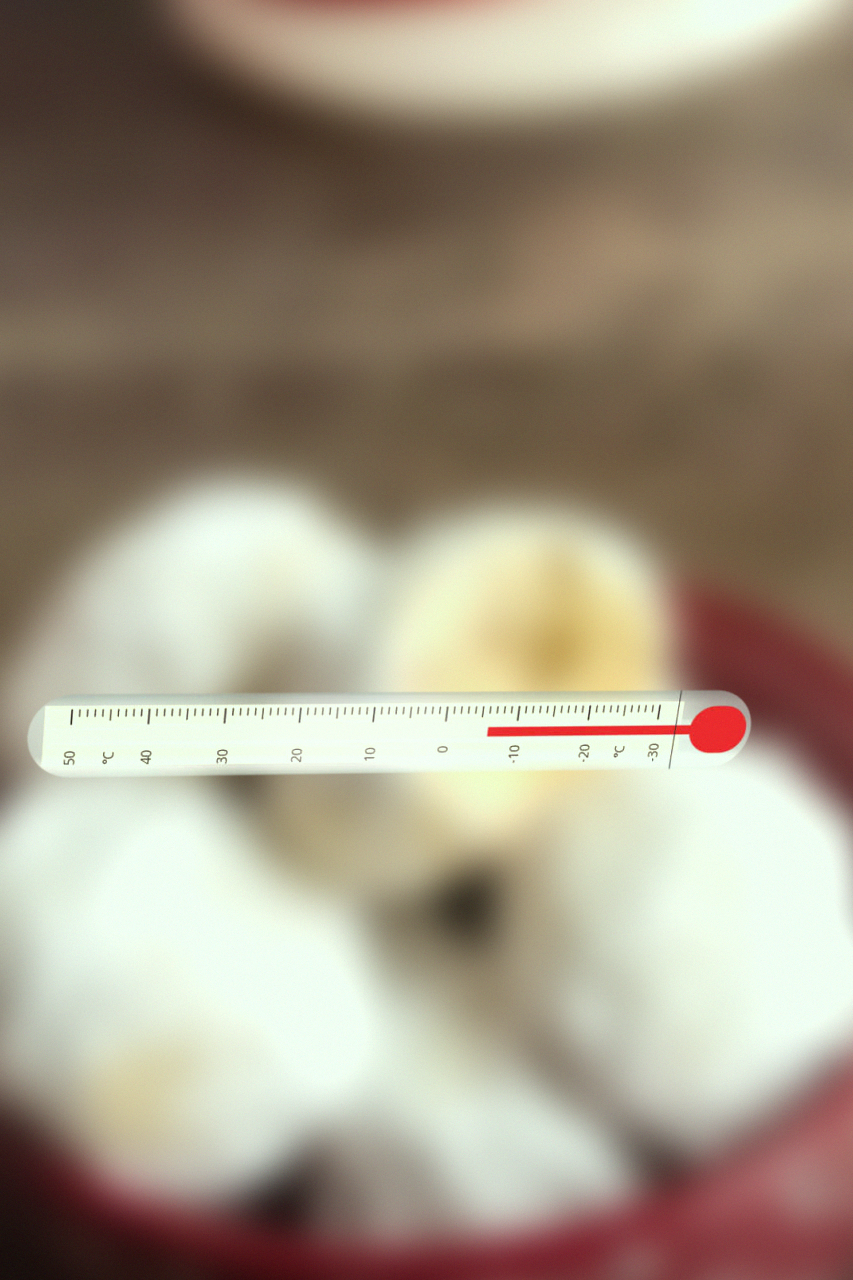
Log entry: {"value": -6, "unit": "°C"}
